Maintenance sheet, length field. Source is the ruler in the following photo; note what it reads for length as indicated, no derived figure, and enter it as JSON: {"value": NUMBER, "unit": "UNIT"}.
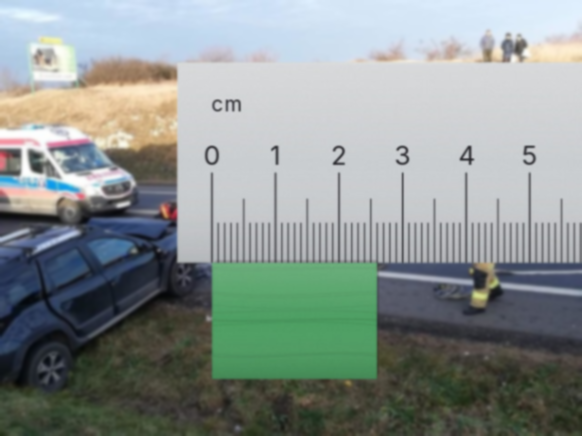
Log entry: {"value": 2.6, "unit": "cm"}
